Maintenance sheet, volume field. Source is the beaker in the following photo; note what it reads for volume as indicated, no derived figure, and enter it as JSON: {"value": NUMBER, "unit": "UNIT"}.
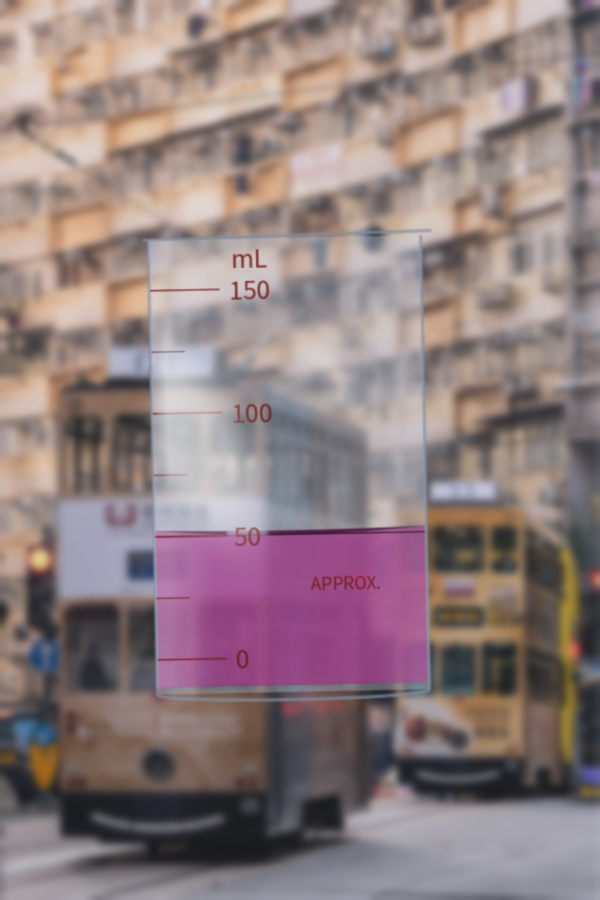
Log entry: {"value": 50, "unit": "mL"}
